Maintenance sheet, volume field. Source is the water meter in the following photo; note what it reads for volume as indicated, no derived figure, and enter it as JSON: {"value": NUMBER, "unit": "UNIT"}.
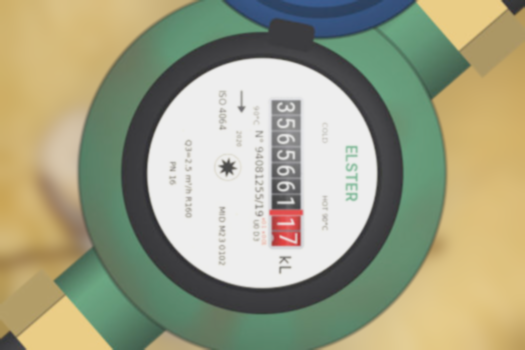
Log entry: {"value": 3565661.17, "unit": "kL"}
